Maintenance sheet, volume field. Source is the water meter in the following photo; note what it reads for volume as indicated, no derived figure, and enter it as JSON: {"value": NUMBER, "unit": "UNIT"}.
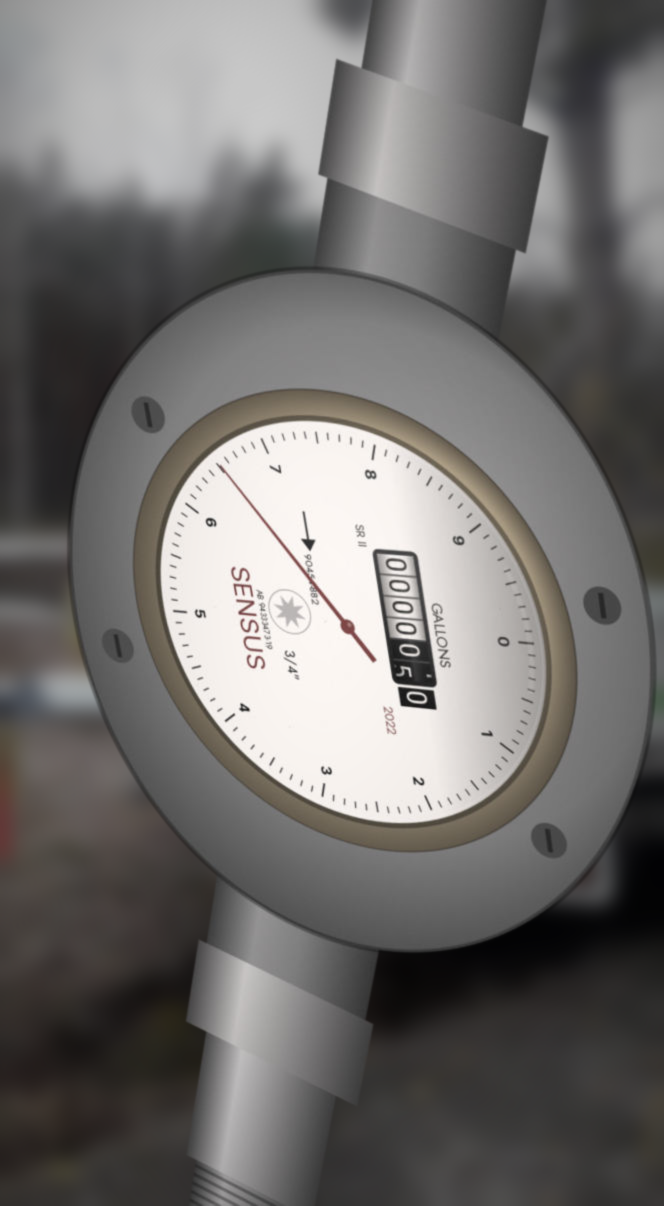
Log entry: {"value": 46.5, "unit": "gal"}
